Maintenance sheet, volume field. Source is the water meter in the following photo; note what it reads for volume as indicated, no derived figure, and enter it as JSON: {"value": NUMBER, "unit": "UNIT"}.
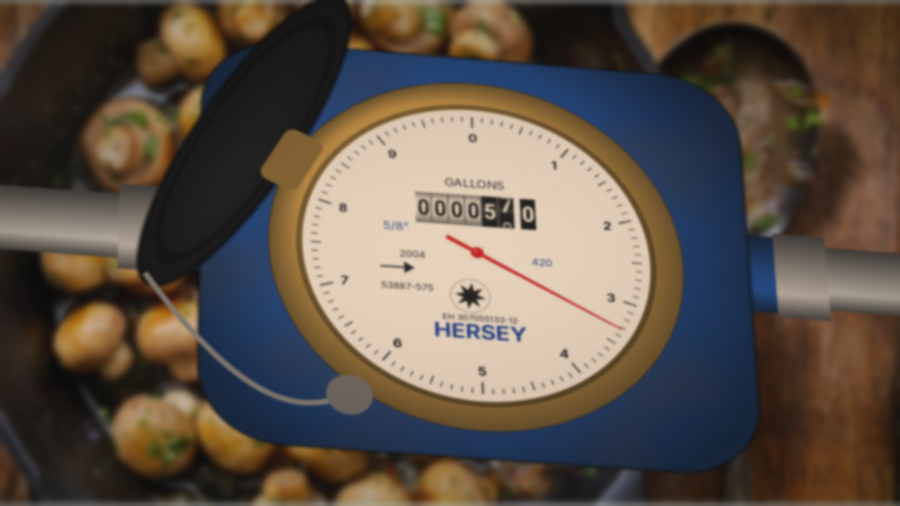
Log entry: {"value": 573.3, "unit": "gal"}
